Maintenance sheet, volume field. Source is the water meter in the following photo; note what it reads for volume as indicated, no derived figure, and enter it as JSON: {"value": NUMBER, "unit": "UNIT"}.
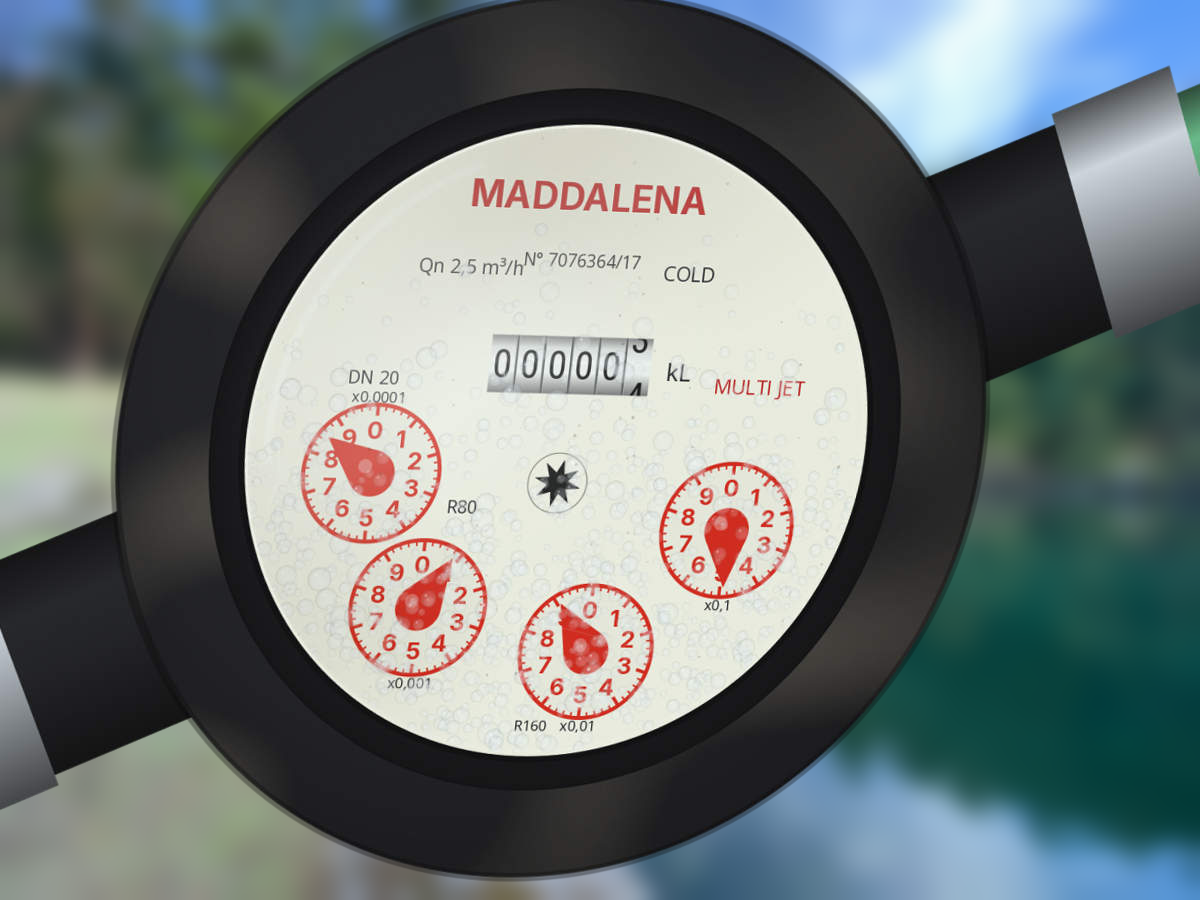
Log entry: {"value": 3.4908, "unit": "kL"}
